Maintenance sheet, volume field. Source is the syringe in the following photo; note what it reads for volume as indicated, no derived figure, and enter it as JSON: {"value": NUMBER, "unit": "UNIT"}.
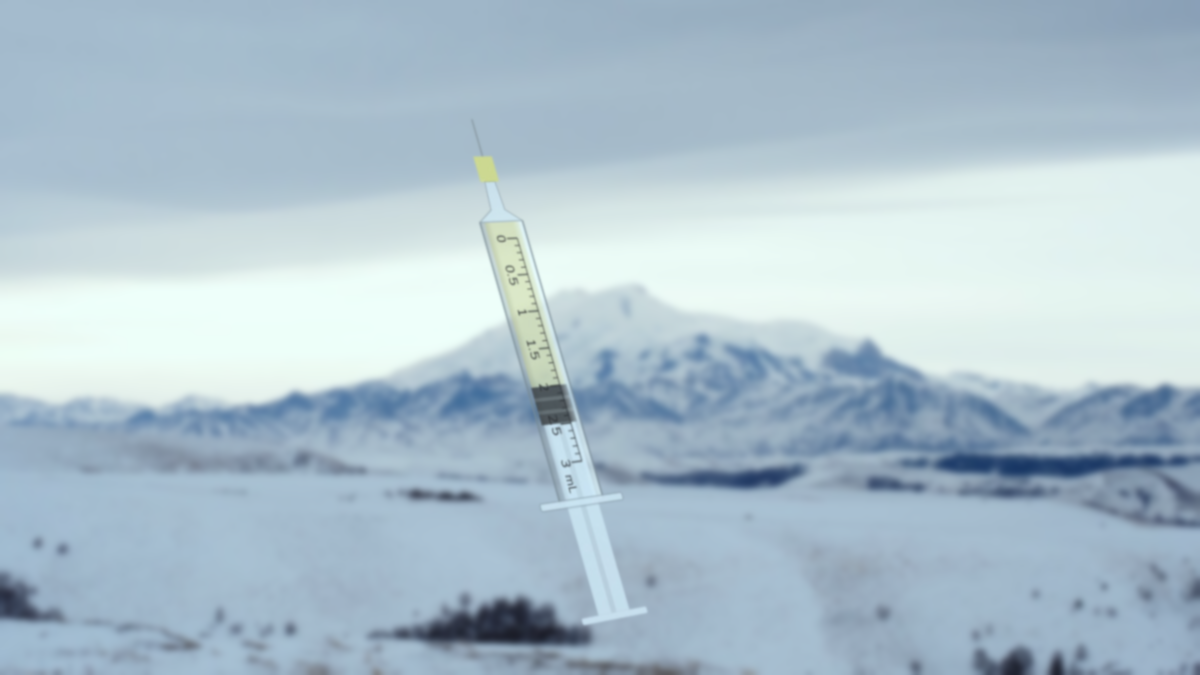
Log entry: {"value": 2, "unit": "mL"}
